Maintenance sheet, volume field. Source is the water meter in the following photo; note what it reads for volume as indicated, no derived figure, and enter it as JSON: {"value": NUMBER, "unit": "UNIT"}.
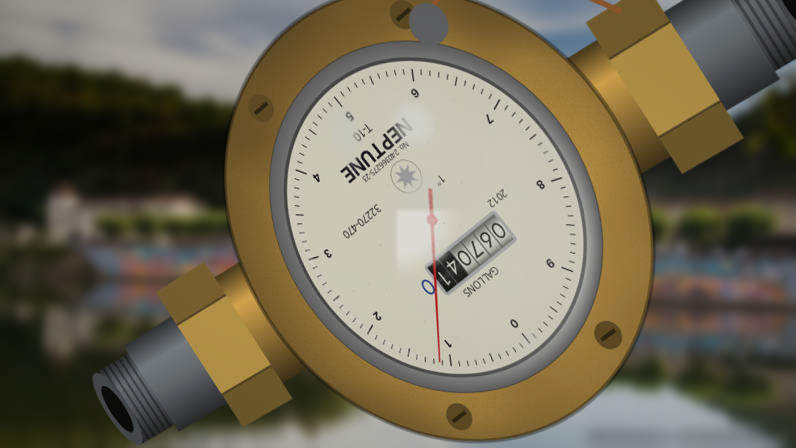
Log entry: {"value": 670411.1, "unit": "gal"}
